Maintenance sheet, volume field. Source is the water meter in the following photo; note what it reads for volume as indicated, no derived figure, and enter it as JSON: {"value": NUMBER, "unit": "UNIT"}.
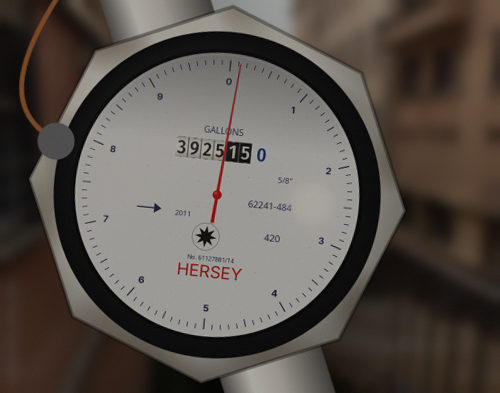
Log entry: {"value": 3925150.1, "unit": "gal"}
